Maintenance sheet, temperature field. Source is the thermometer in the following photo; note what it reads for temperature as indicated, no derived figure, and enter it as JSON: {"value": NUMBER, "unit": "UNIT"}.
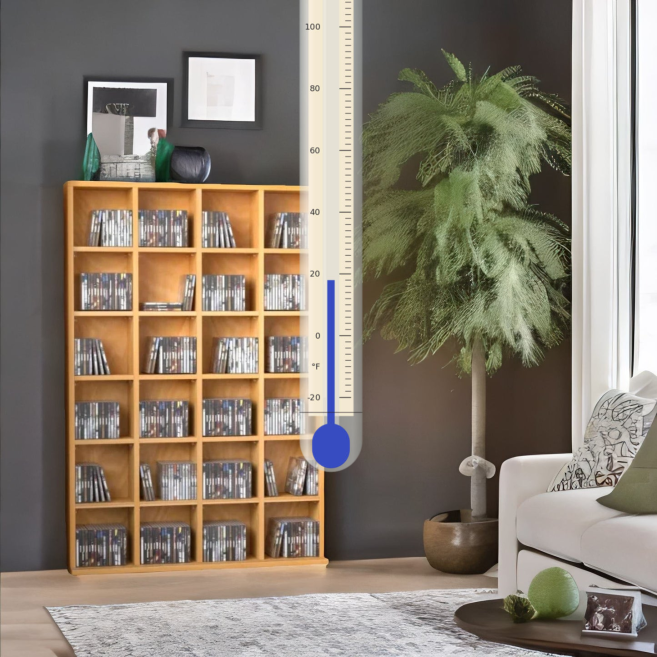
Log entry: {"value": 18, "unit": "°F"}
